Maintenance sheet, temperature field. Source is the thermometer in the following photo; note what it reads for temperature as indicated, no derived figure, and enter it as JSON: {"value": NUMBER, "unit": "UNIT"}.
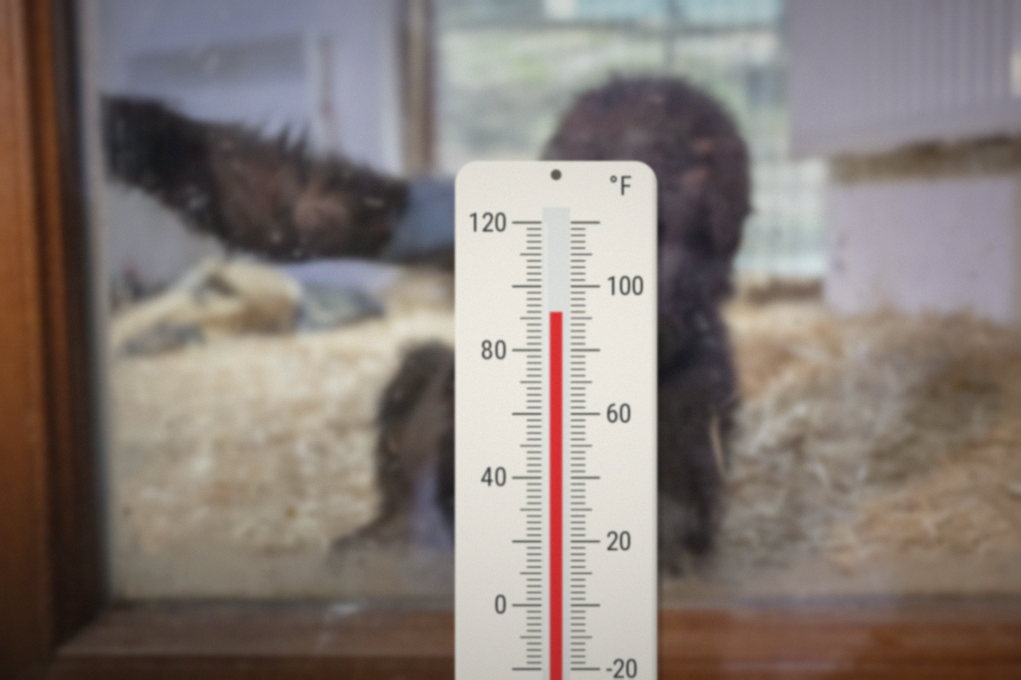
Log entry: {"value": 92, "unit": "°F"}
